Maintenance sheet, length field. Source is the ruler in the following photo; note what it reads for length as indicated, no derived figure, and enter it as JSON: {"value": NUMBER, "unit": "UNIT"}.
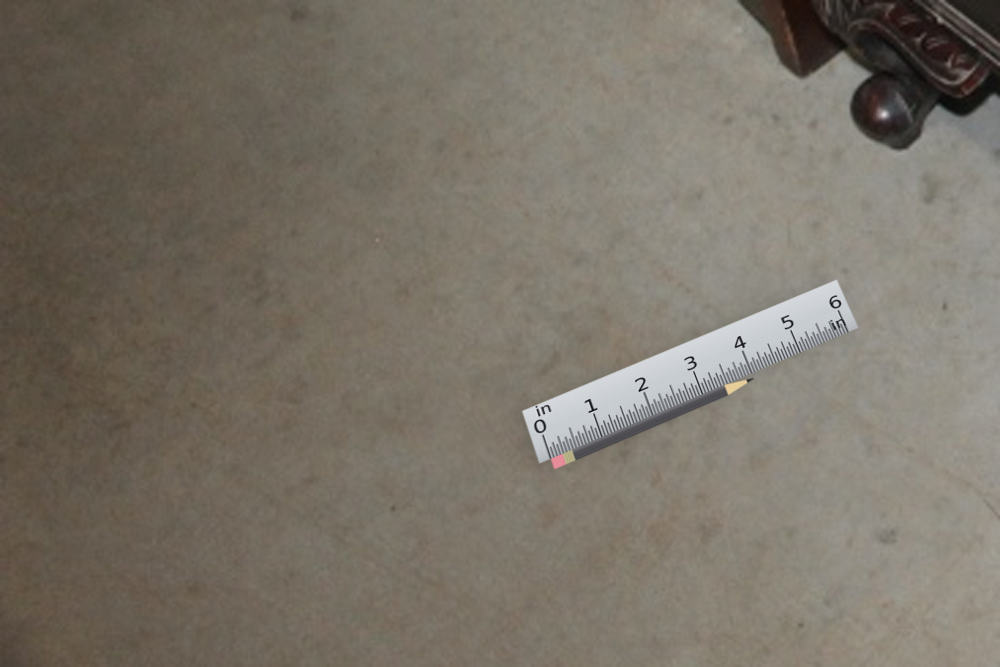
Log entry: {"value": 4, "unit": "in"}
